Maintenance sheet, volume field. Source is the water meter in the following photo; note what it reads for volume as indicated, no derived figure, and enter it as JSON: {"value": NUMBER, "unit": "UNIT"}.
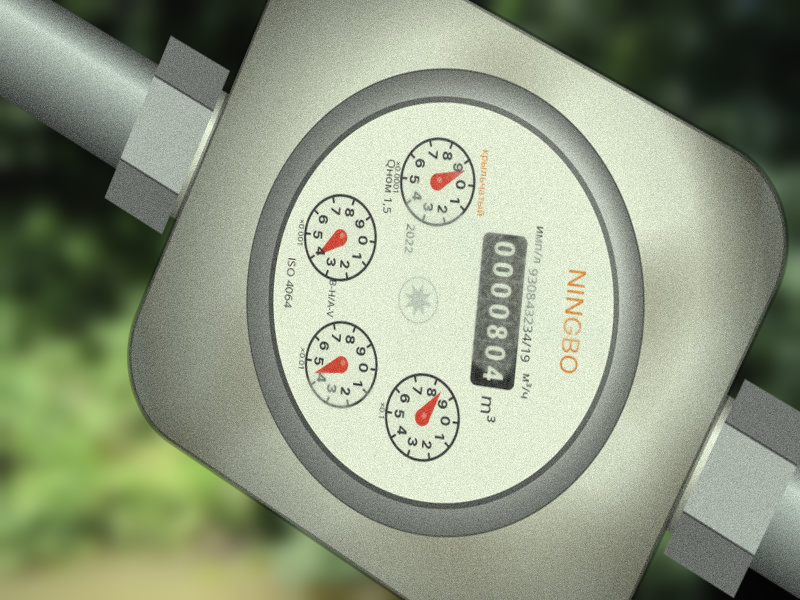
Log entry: {"value": 804.8439, "unit": "m³"}
